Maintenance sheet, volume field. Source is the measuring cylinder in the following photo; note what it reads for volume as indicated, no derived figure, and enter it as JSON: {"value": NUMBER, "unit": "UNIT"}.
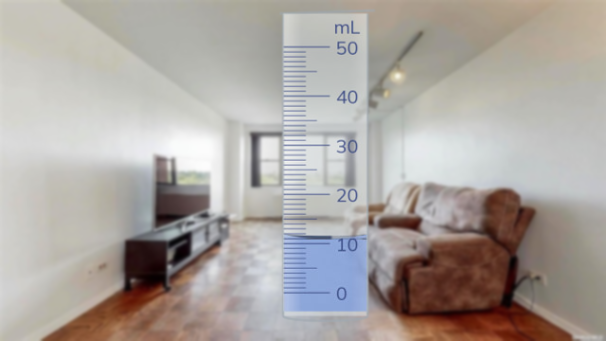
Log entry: {"value": 11, "unit": "mL"}
